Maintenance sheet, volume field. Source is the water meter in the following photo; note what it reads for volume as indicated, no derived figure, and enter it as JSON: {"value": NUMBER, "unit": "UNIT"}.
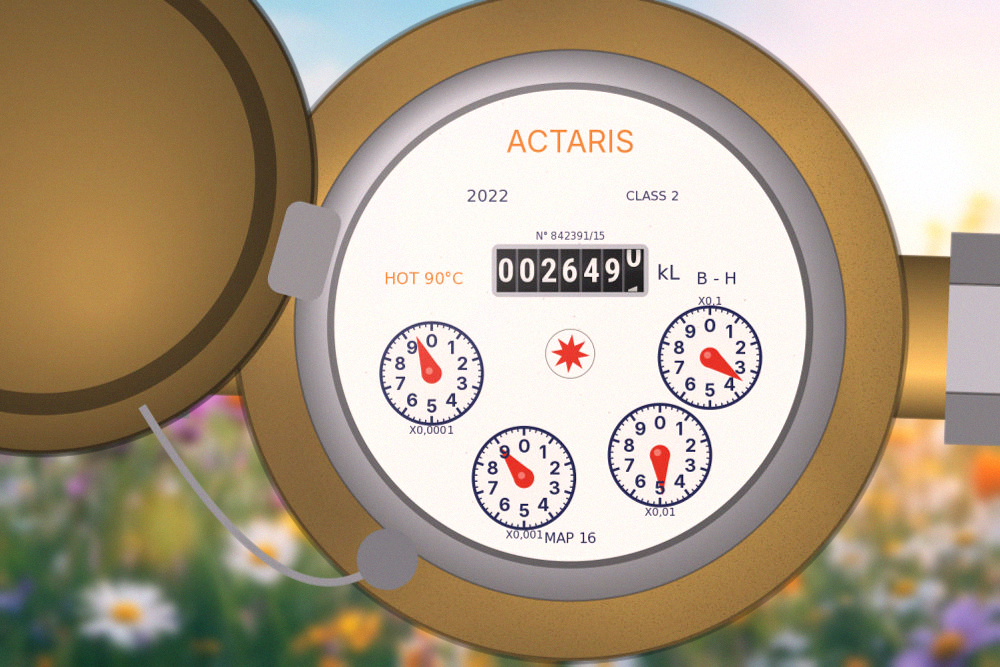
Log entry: {"value": 26490.3489, "unit": "kL"}
